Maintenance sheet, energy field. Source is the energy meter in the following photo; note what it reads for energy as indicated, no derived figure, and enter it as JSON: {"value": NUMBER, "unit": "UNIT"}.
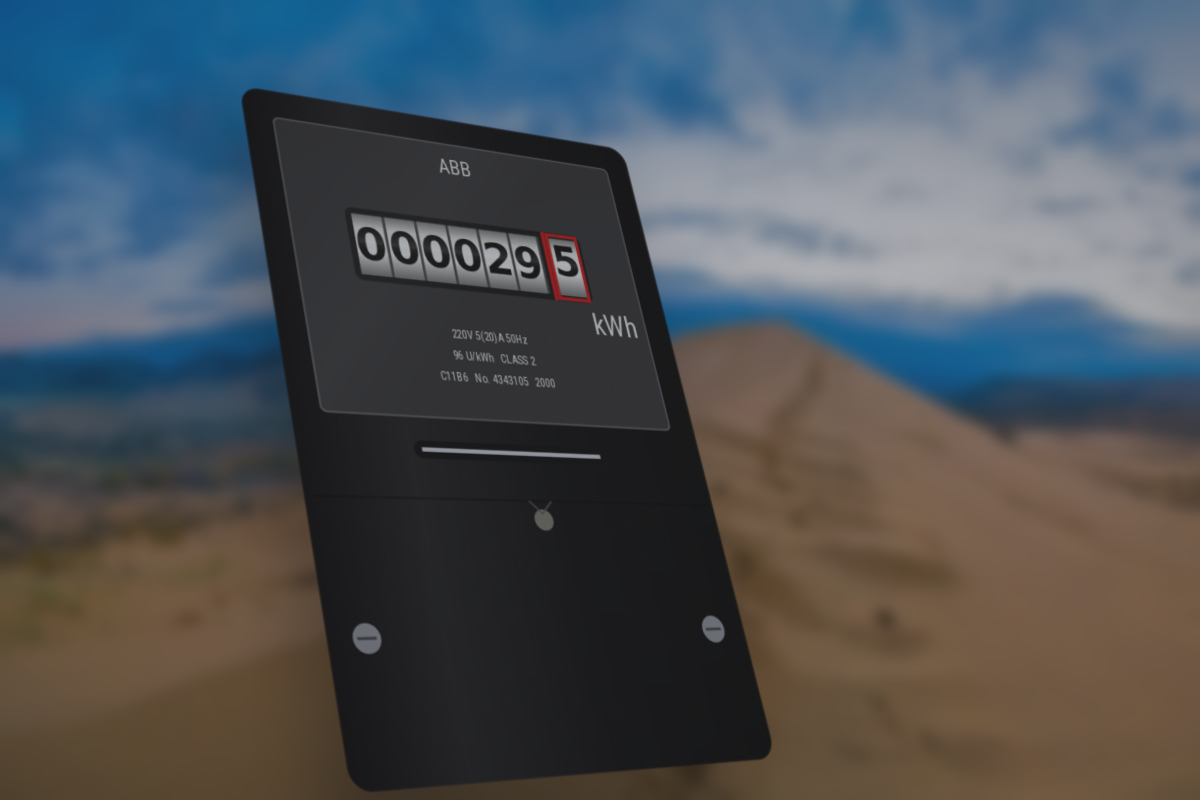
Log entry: {"value": 29.5, "unit": "kWh"}
